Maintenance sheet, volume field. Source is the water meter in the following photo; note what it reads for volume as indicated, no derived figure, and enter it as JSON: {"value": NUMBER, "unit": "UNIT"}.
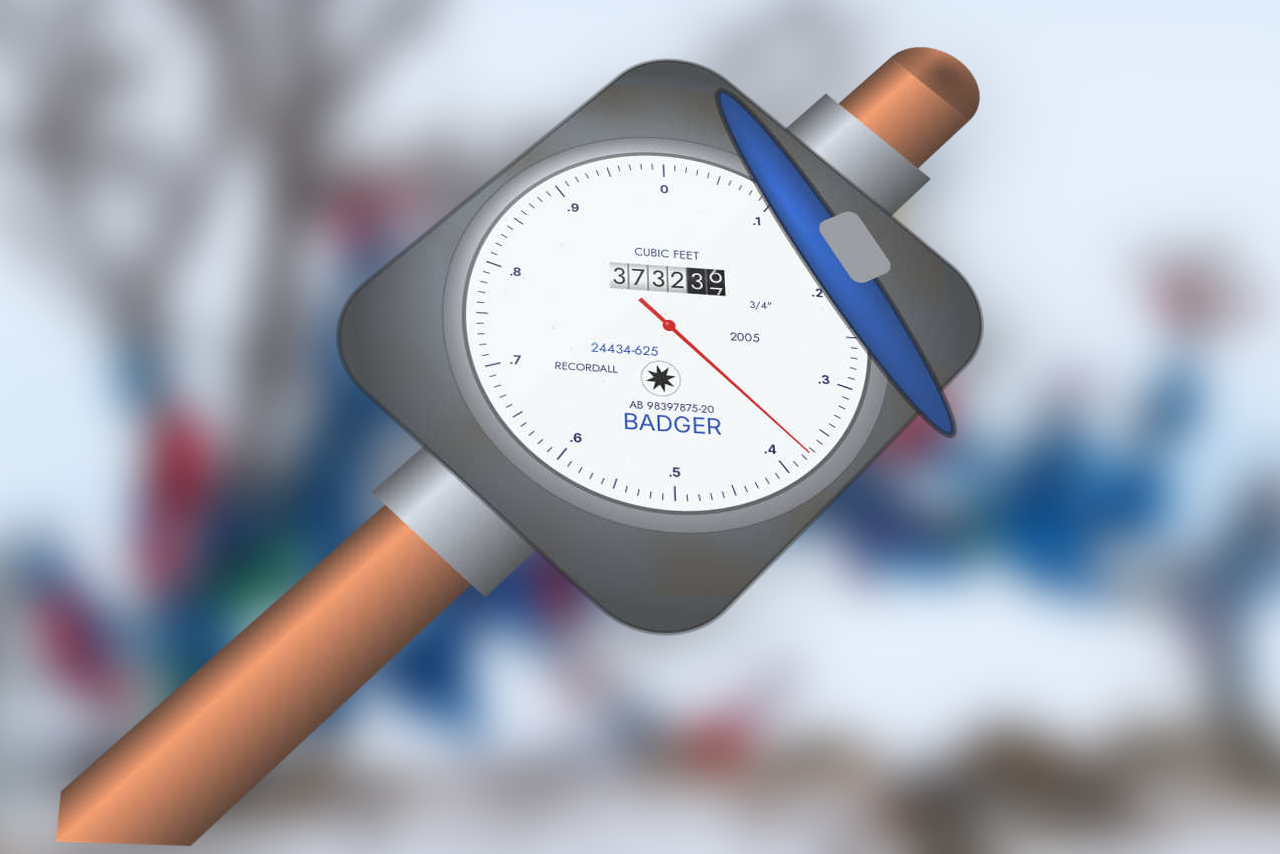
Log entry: {"value": 373236.37, "unit": "ft³"}
